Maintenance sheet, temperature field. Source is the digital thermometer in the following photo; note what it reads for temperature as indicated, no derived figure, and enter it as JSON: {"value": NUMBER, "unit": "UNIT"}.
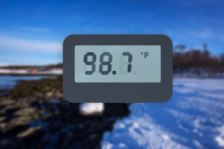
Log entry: {"value": 98.7, "unit": "°F"}
